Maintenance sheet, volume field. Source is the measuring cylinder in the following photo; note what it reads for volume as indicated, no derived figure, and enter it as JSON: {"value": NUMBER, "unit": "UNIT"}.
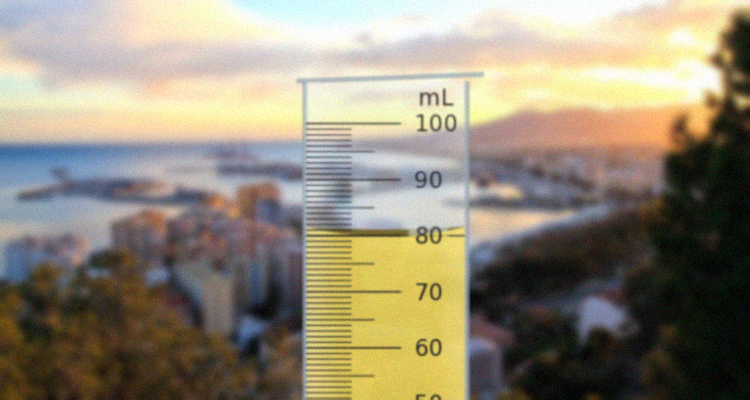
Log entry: {"value": 80, "unit": "mL"}
